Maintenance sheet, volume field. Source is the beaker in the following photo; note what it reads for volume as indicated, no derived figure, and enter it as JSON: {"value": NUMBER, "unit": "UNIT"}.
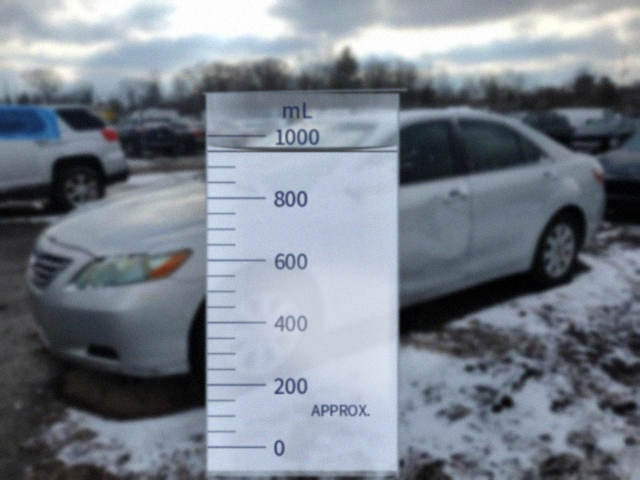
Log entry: {"value": 950, "unit": "mL"}
